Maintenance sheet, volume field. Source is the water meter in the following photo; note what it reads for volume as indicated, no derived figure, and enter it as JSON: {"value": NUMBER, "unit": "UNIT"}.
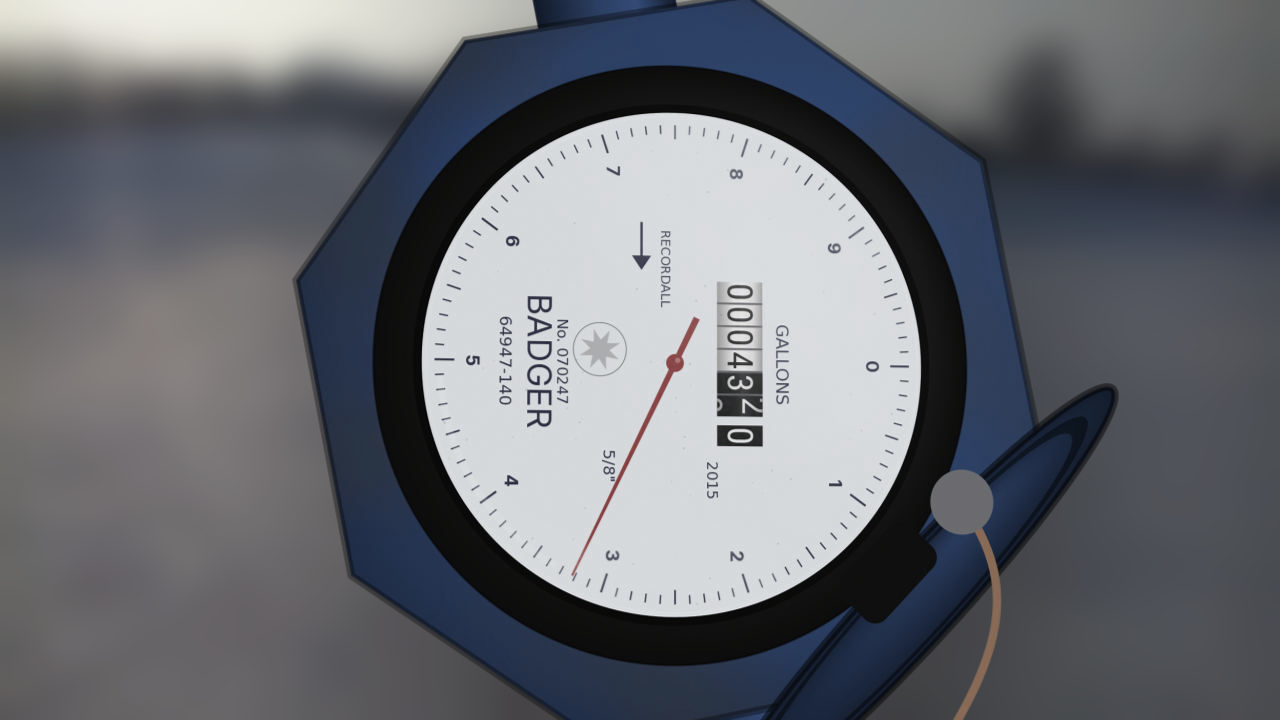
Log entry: {"value": 4323.2, "unit": "gal"}
